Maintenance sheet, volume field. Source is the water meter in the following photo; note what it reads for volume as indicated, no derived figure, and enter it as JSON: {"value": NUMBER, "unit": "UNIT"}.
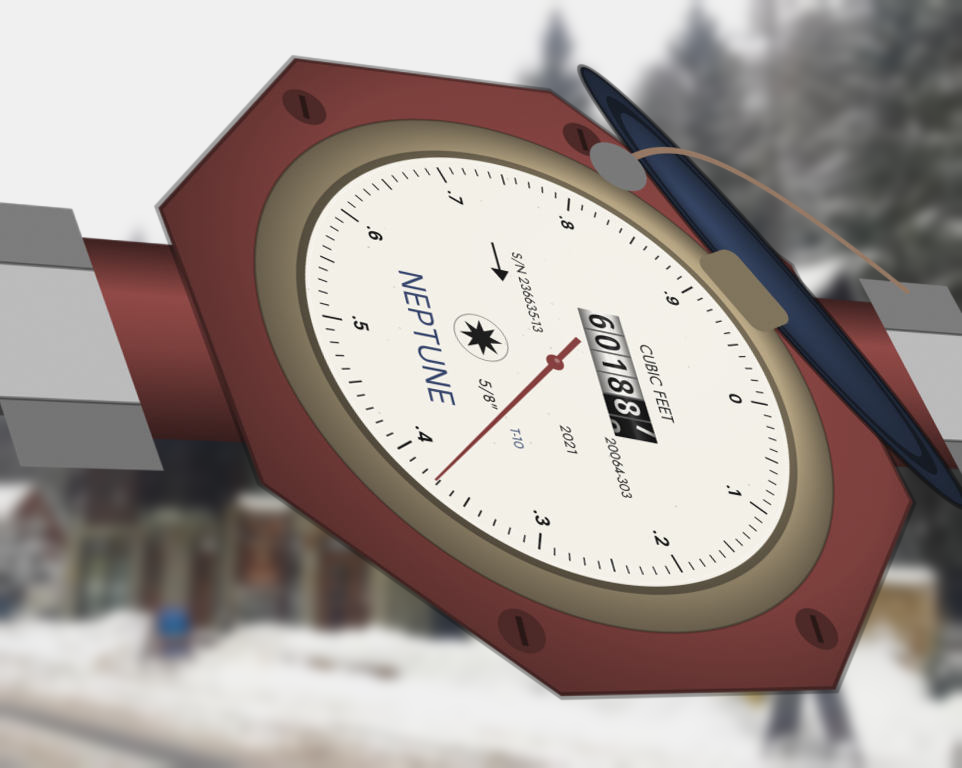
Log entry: {"value": 601887.37, "unit": "ft³"}
